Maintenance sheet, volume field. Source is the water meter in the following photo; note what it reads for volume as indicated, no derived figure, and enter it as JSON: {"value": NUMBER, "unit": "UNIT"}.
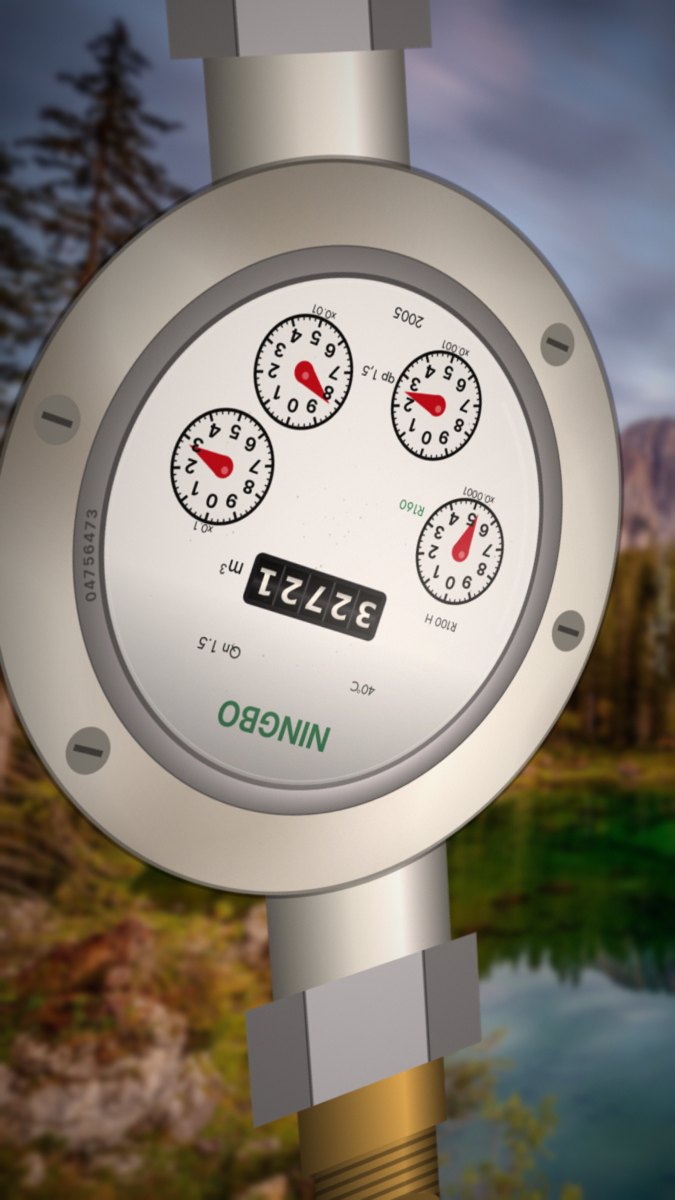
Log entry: {"value": 32721.2825, "unit": "m³"}
